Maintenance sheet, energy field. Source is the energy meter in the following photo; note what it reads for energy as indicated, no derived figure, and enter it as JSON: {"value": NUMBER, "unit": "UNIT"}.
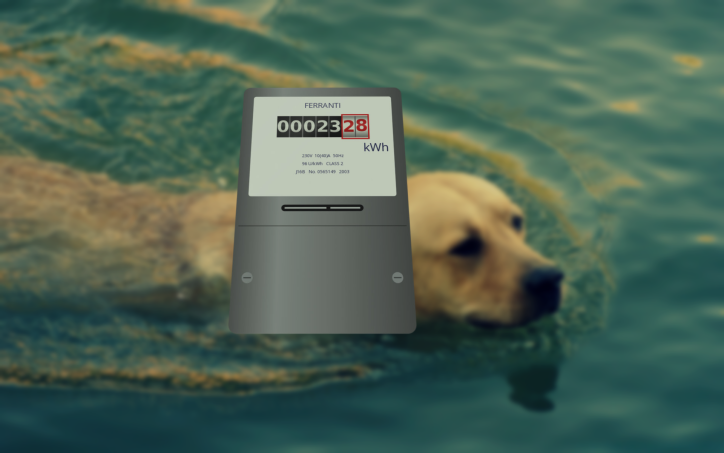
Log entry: {"value": 23.28, "unit": "kWh"}
